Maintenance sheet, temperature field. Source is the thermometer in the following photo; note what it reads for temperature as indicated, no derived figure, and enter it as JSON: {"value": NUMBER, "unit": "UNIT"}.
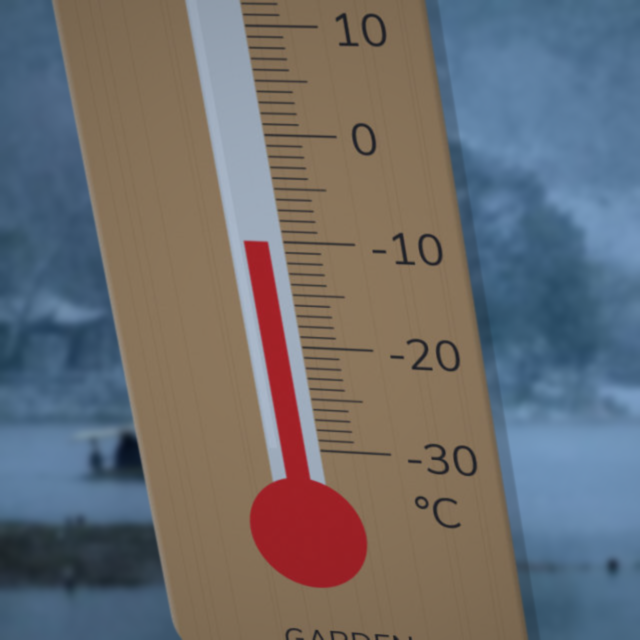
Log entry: {"value": -10, "unit": "°C"}
